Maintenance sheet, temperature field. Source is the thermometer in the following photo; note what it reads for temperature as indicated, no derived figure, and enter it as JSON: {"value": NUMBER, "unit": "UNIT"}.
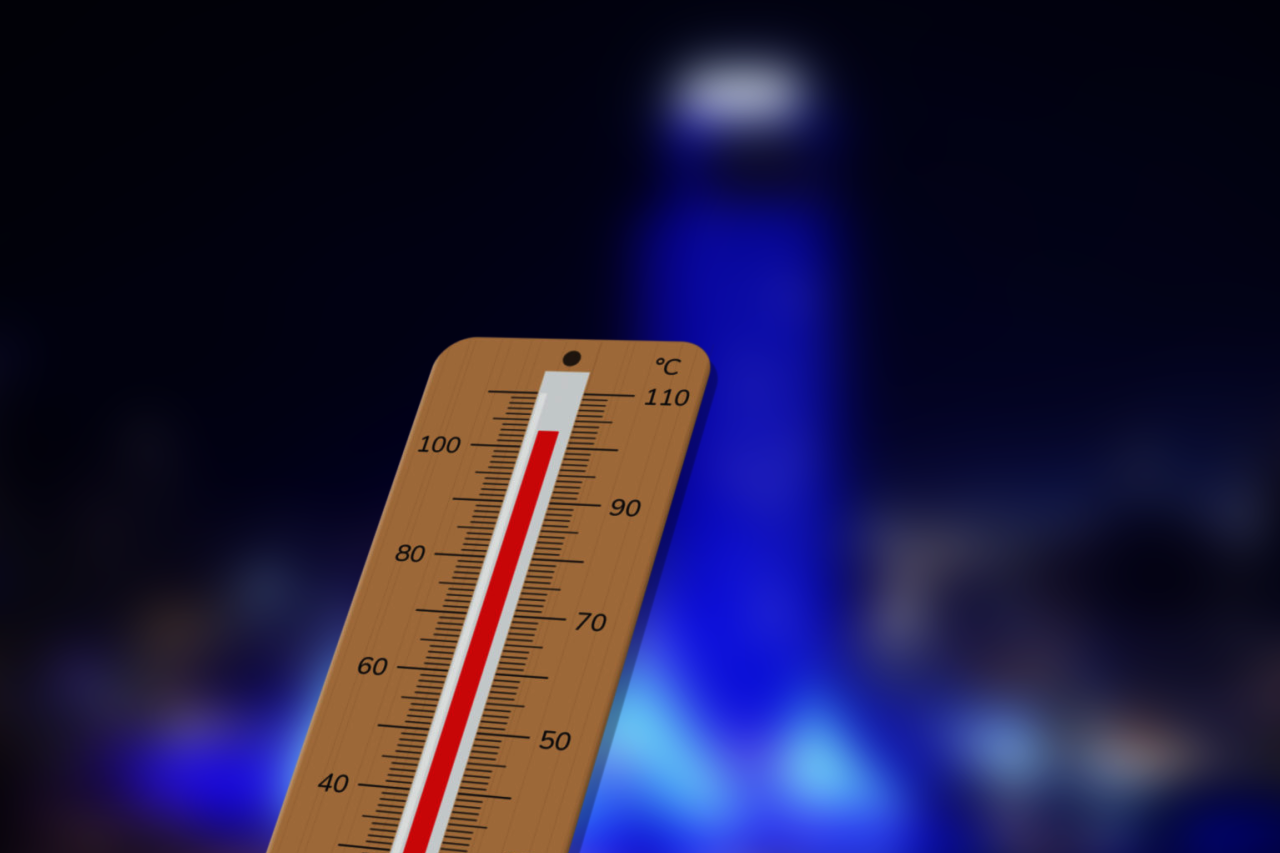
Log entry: {"value": 103, "unit": "°C"}
